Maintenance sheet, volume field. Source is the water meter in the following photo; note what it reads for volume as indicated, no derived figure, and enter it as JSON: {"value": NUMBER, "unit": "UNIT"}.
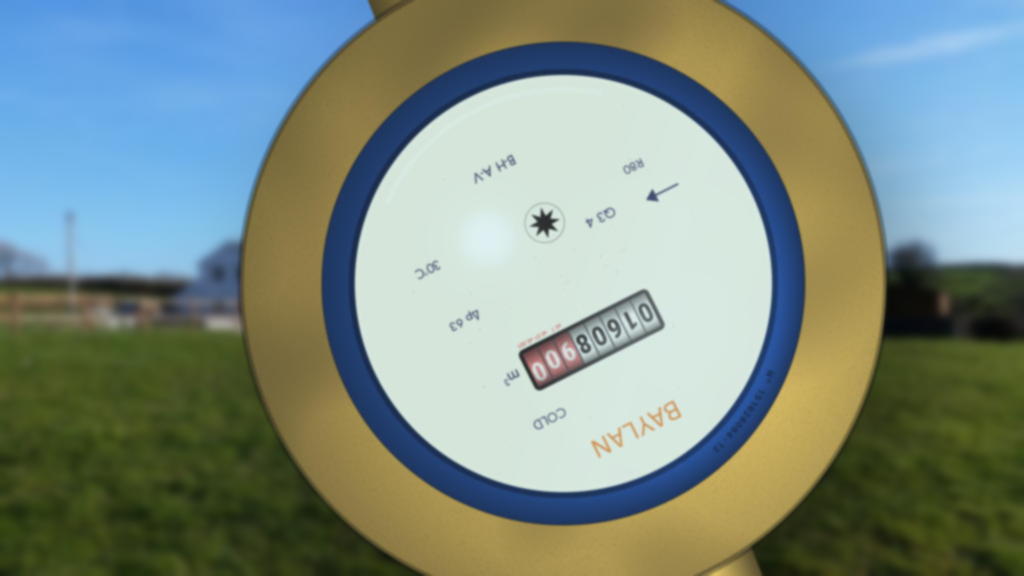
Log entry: {"value": 1608.900, "unit": "m³"}
